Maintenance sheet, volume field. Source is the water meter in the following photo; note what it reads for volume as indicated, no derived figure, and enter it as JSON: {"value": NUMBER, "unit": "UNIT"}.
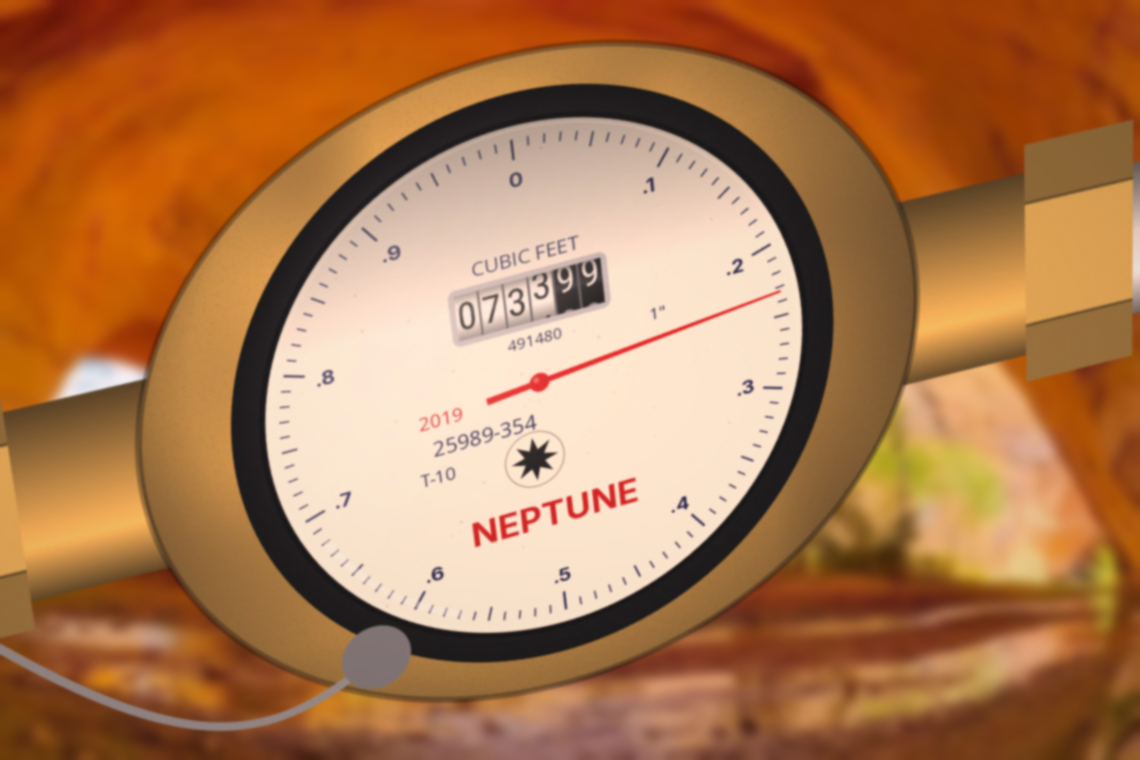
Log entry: {"value": 73399.23, "unit": "ft³"}
